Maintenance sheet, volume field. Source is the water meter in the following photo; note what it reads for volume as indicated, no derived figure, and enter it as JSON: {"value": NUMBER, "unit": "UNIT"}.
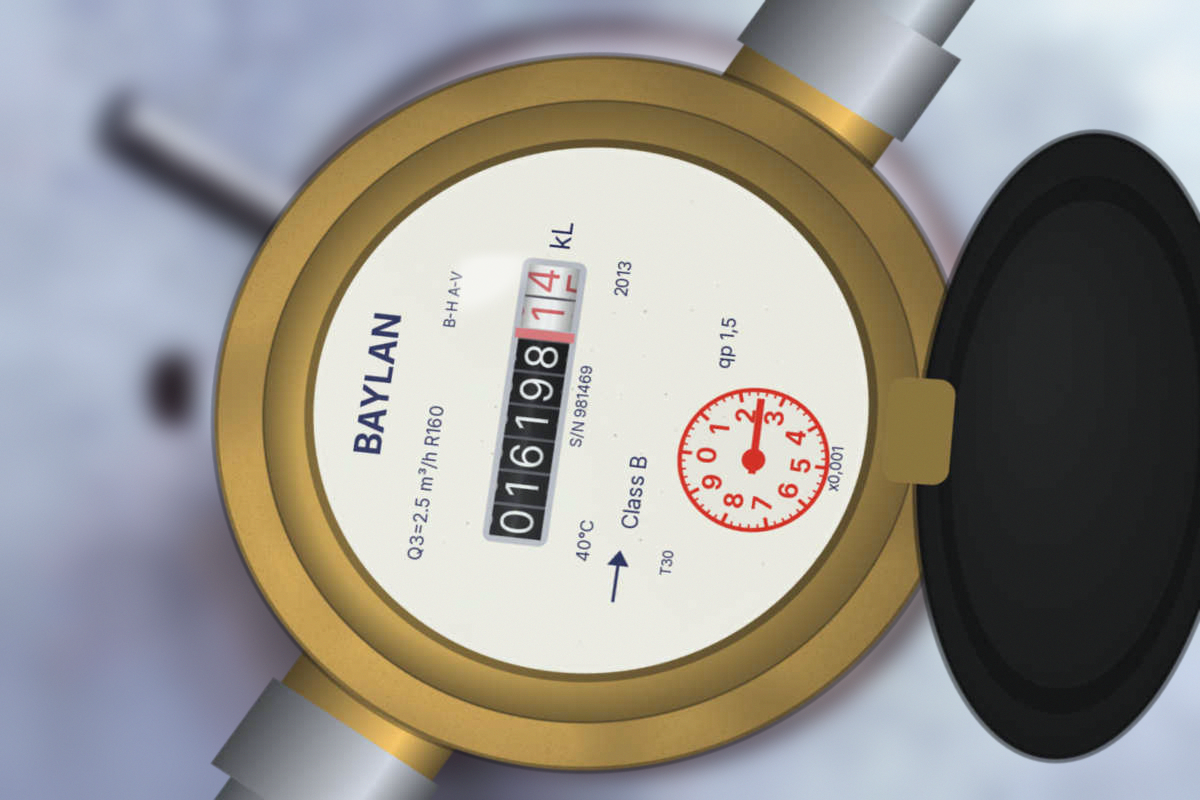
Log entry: {"value": 16198.142, "unit": "kL"}
